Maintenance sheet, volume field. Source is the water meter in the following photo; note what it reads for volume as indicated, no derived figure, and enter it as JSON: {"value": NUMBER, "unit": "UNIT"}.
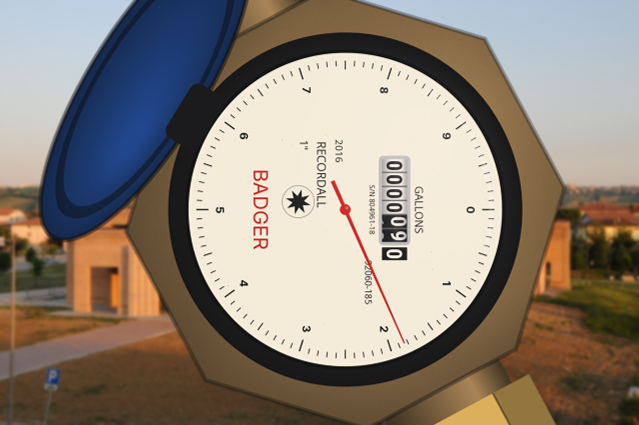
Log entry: {"value": 91.8, "unit": "gal"}
